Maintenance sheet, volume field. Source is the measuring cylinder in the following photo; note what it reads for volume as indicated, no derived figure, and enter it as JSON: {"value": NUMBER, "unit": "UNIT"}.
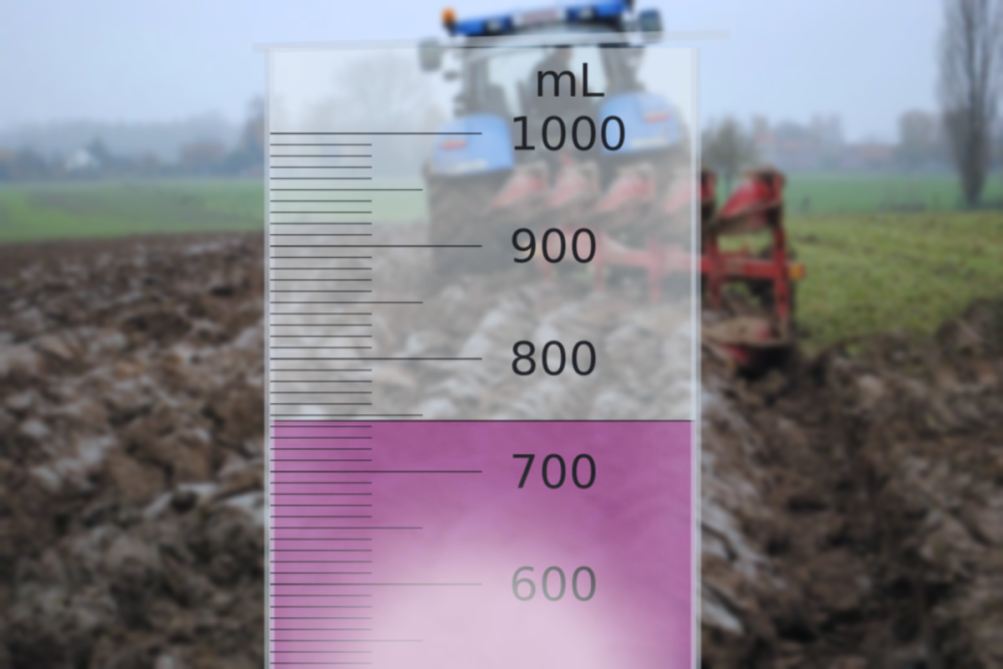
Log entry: {"value": 745, "unit": "mL"}
